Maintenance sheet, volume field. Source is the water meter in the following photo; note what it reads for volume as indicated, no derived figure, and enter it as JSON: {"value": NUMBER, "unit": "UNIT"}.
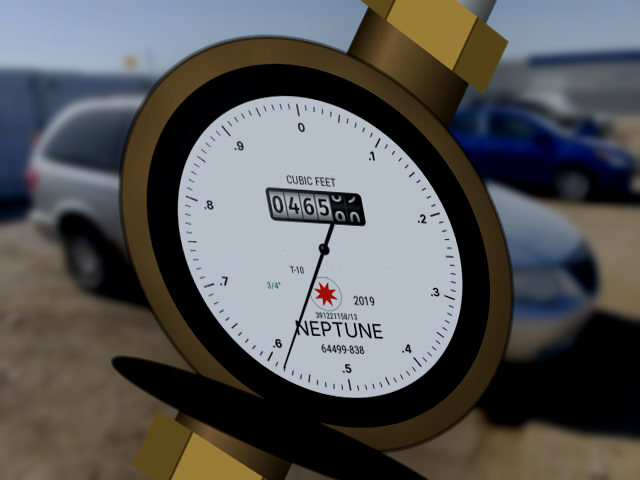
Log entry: {"value": 46589.58, "unit": "ft³"}
